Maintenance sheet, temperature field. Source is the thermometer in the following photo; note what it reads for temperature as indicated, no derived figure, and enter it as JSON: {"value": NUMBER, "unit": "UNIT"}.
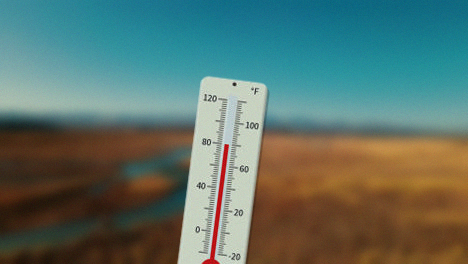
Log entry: {"value": 80, "unit": "°F"}
